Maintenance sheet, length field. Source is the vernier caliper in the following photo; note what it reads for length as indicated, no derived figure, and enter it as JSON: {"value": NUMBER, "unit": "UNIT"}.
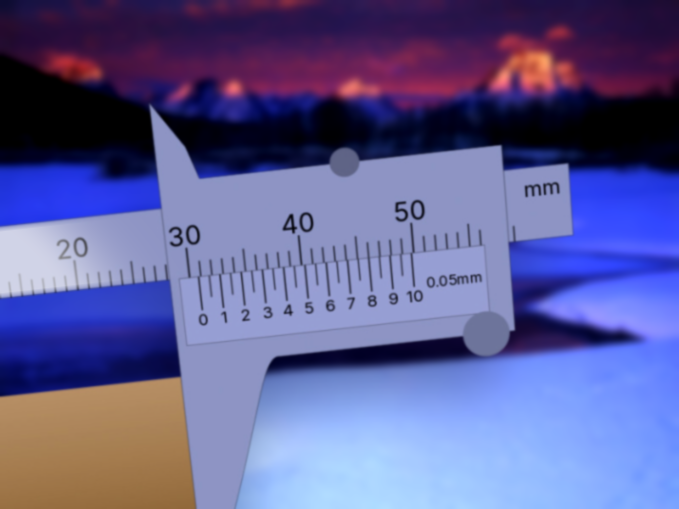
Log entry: {"value": 30.8, "unit": "mm"}
